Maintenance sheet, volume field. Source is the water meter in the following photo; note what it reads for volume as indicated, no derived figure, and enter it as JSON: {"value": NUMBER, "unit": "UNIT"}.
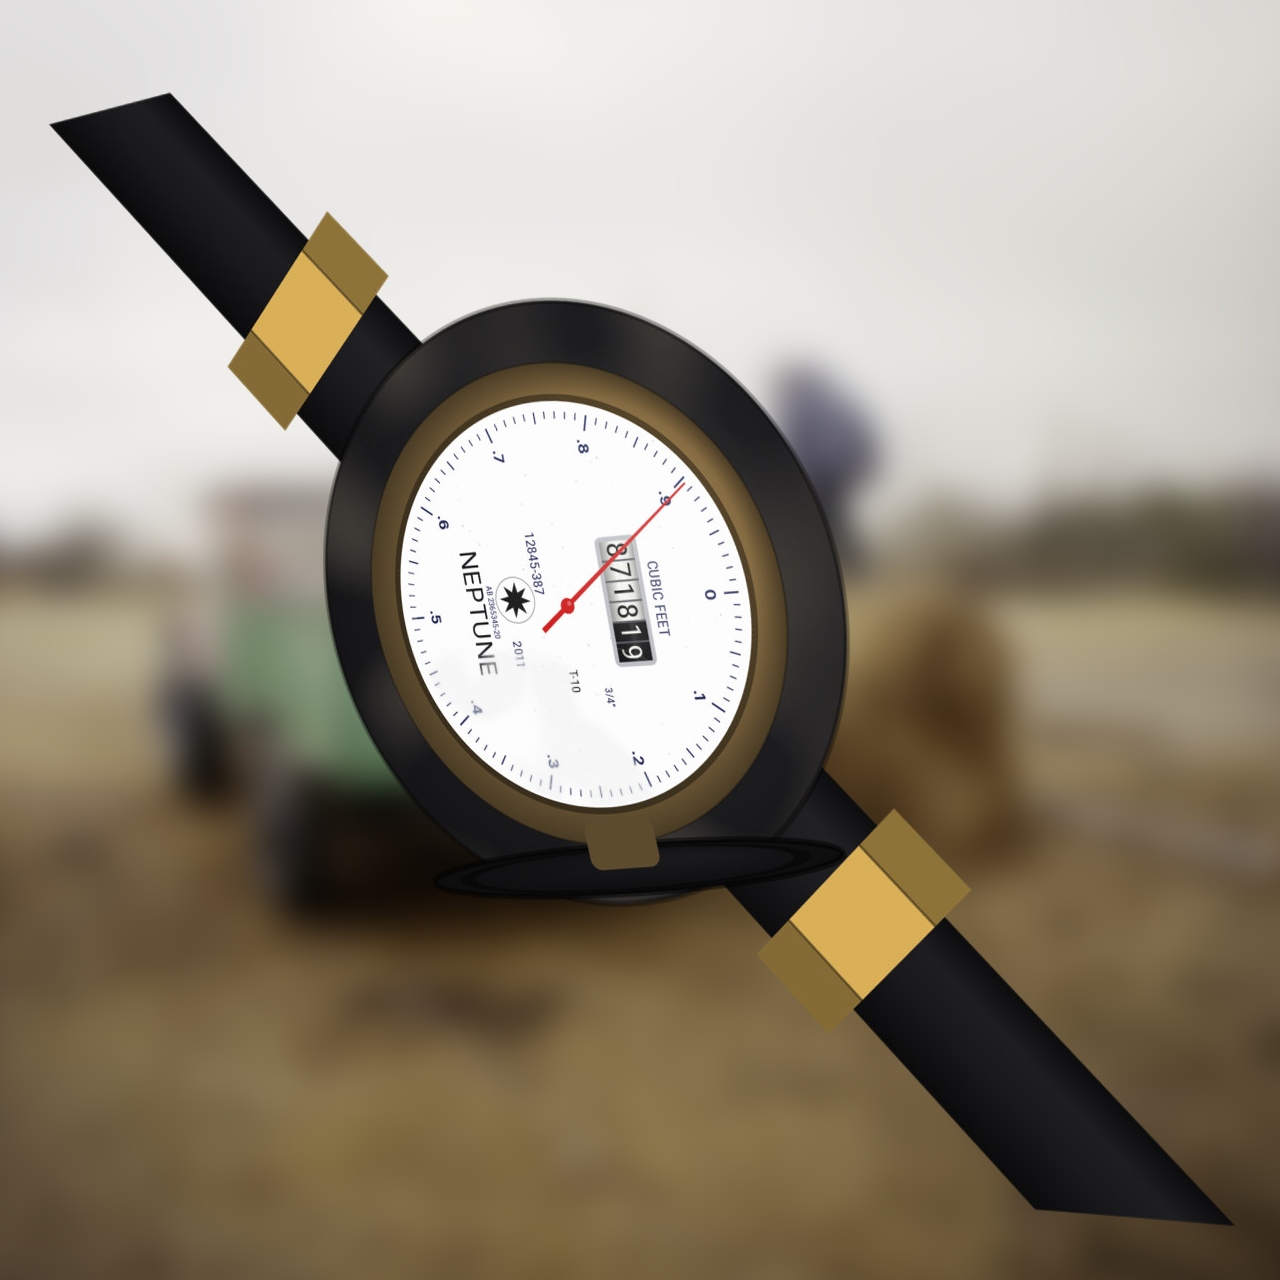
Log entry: {"value": 871818.90, "unit": "ft³"}
